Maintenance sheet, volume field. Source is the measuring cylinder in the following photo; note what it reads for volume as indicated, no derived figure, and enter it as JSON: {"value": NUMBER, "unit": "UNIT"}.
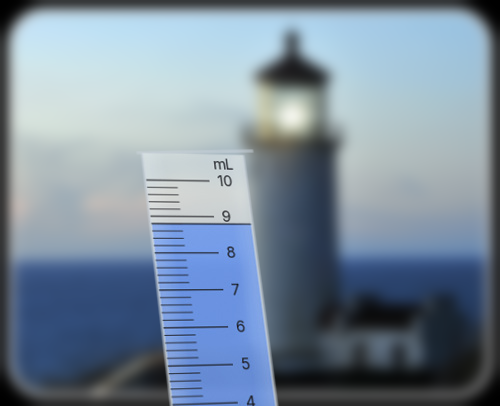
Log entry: {"value": 8.8, "unit": "mL"}
